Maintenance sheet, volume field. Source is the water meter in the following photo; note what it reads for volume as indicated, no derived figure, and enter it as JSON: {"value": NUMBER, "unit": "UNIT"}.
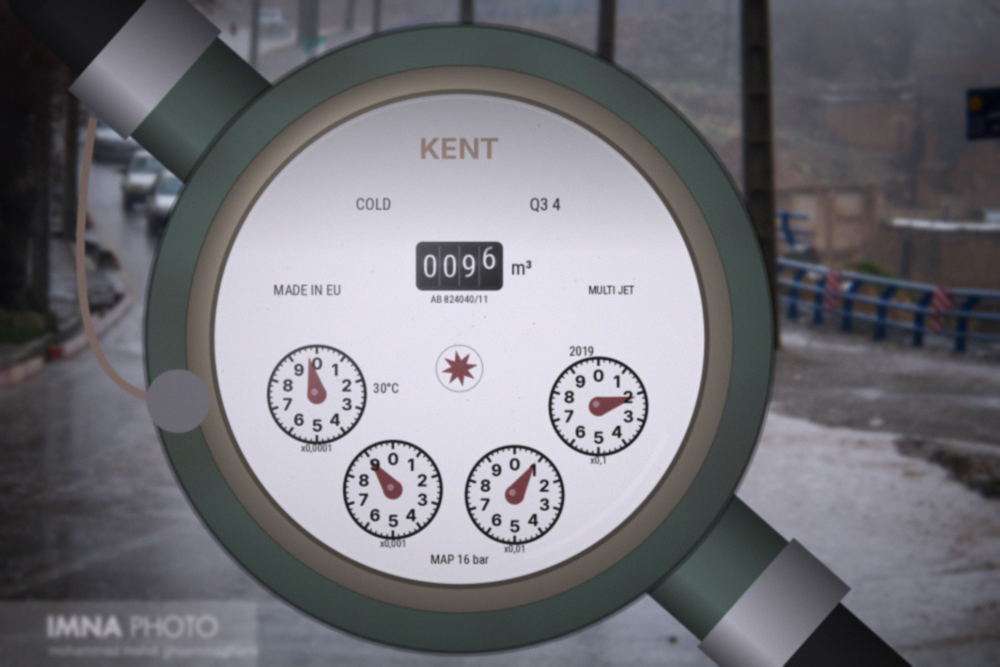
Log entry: {"value": 96.2089, "unit": "m³"}
